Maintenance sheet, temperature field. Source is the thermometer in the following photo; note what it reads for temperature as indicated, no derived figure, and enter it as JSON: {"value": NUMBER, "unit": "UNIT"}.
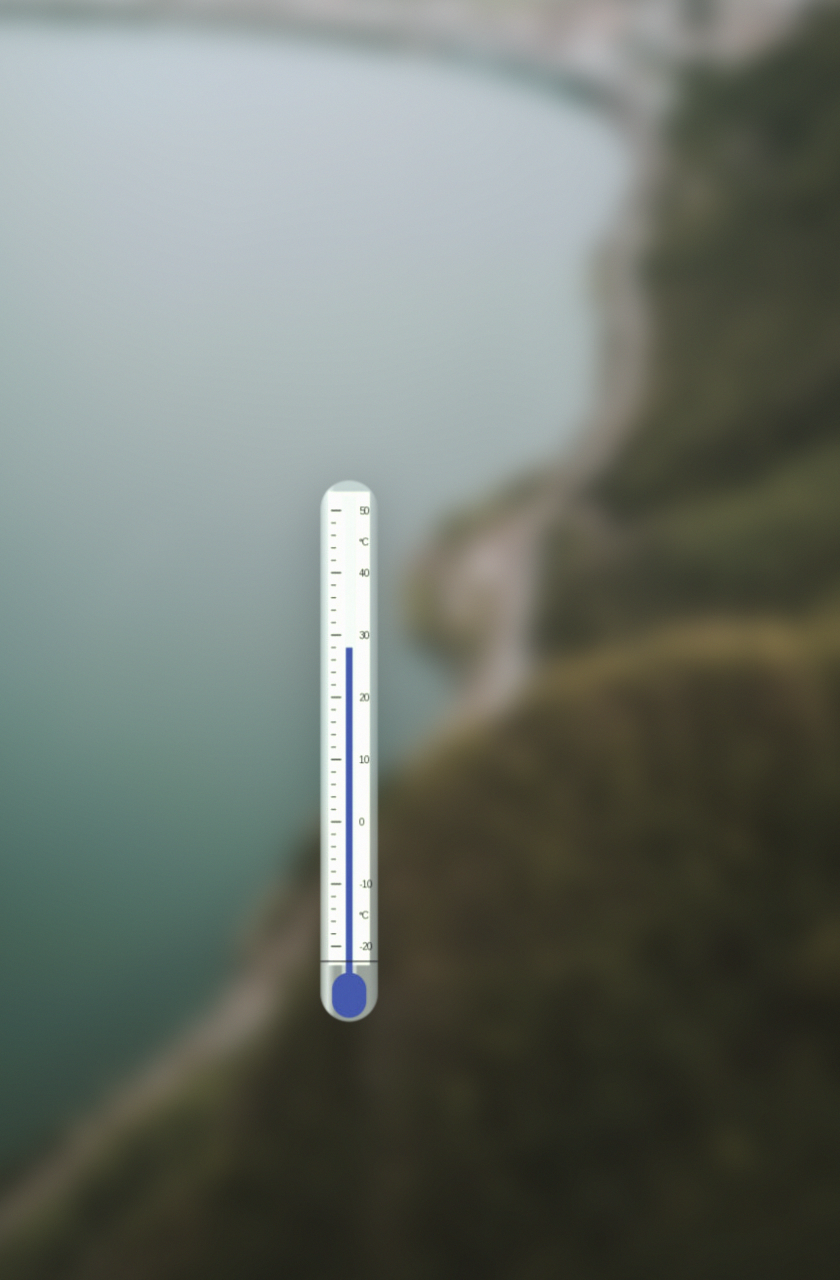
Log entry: {"value": 28, "unit": "°C"}
